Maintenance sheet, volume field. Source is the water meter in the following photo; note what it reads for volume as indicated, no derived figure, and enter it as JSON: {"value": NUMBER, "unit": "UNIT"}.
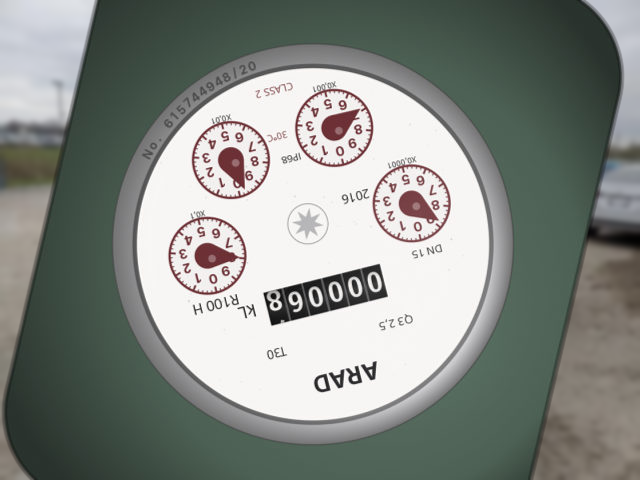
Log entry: {"value": 67.7968, "unit": "kL"}
